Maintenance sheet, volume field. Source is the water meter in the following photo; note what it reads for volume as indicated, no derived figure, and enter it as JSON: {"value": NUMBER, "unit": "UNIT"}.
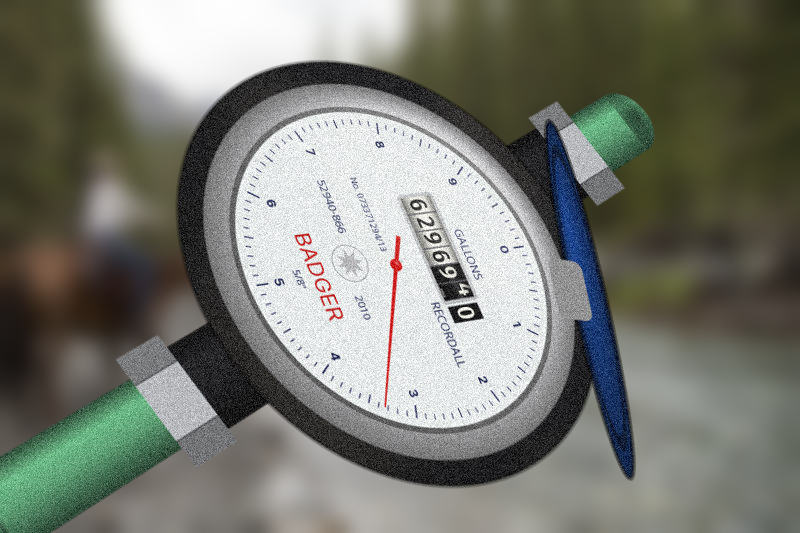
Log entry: {"value": 6296943.3, "unit": "gal"}
